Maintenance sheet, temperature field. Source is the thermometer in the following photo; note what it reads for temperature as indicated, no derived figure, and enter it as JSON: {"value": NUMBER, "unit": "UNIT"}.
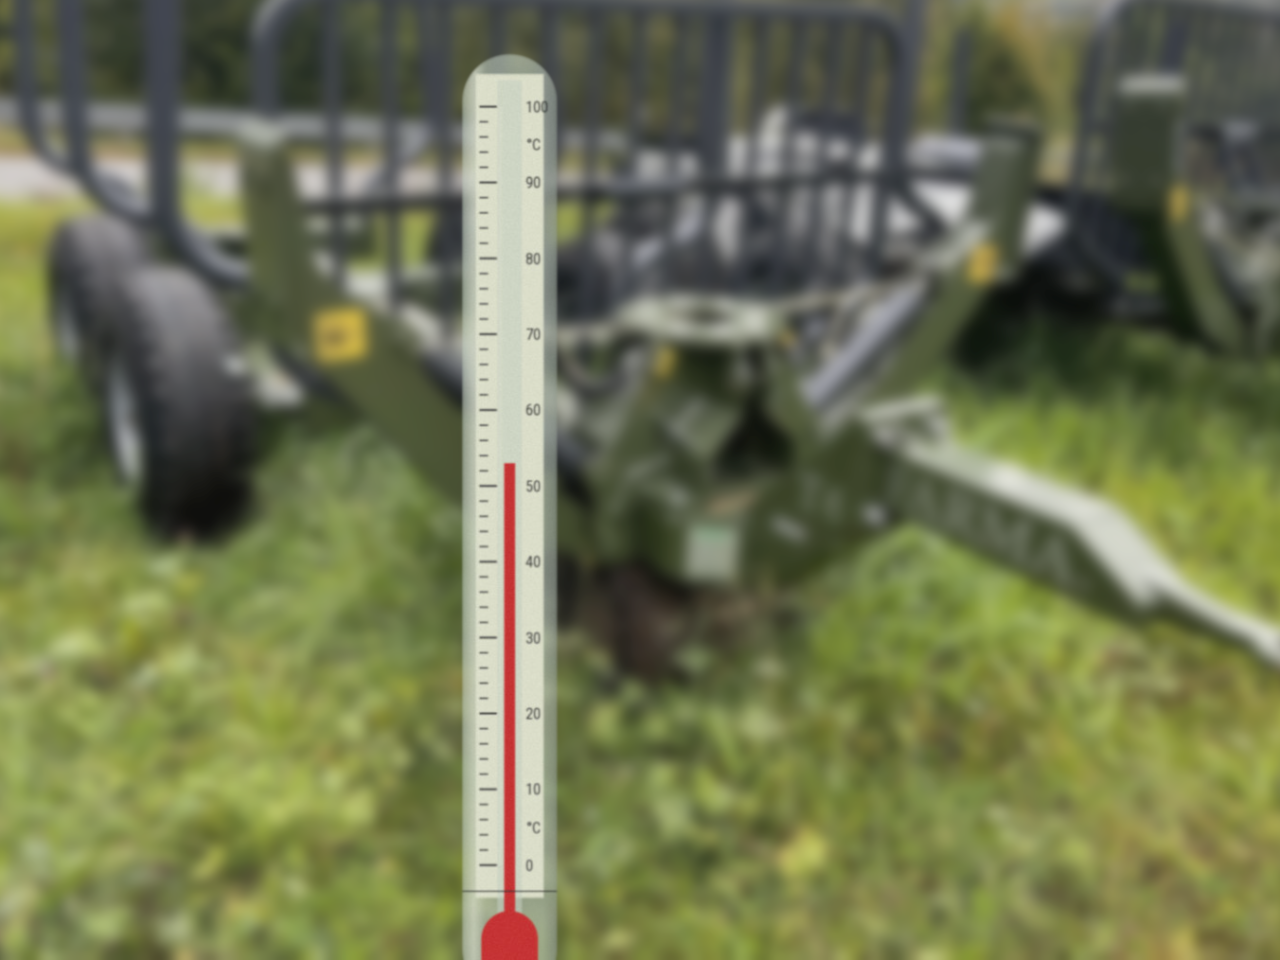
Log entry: {"value": 53, "unit": "°C"}
